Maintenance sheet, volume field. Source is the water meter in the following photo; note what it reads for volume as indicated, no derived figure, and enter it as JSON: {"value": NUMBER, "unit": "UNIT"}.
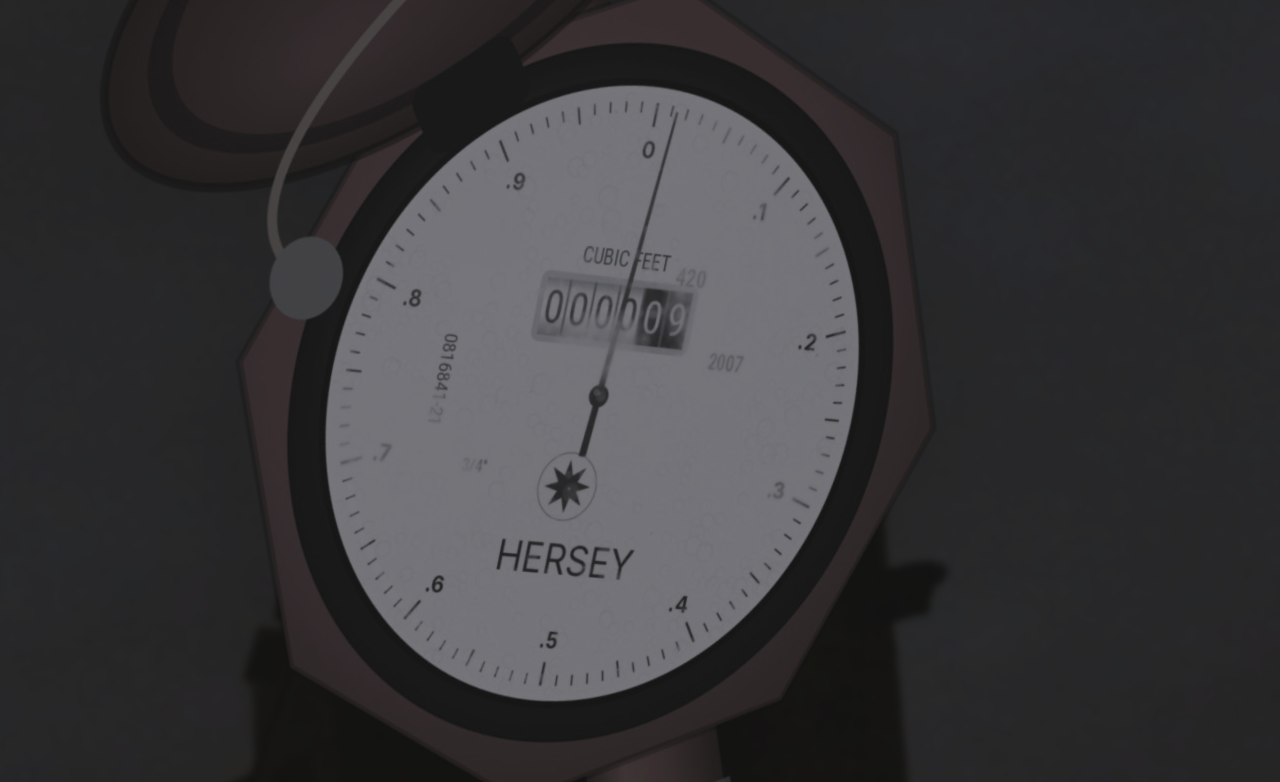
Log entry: {"value": 9.01, "unit": "ft³"}
